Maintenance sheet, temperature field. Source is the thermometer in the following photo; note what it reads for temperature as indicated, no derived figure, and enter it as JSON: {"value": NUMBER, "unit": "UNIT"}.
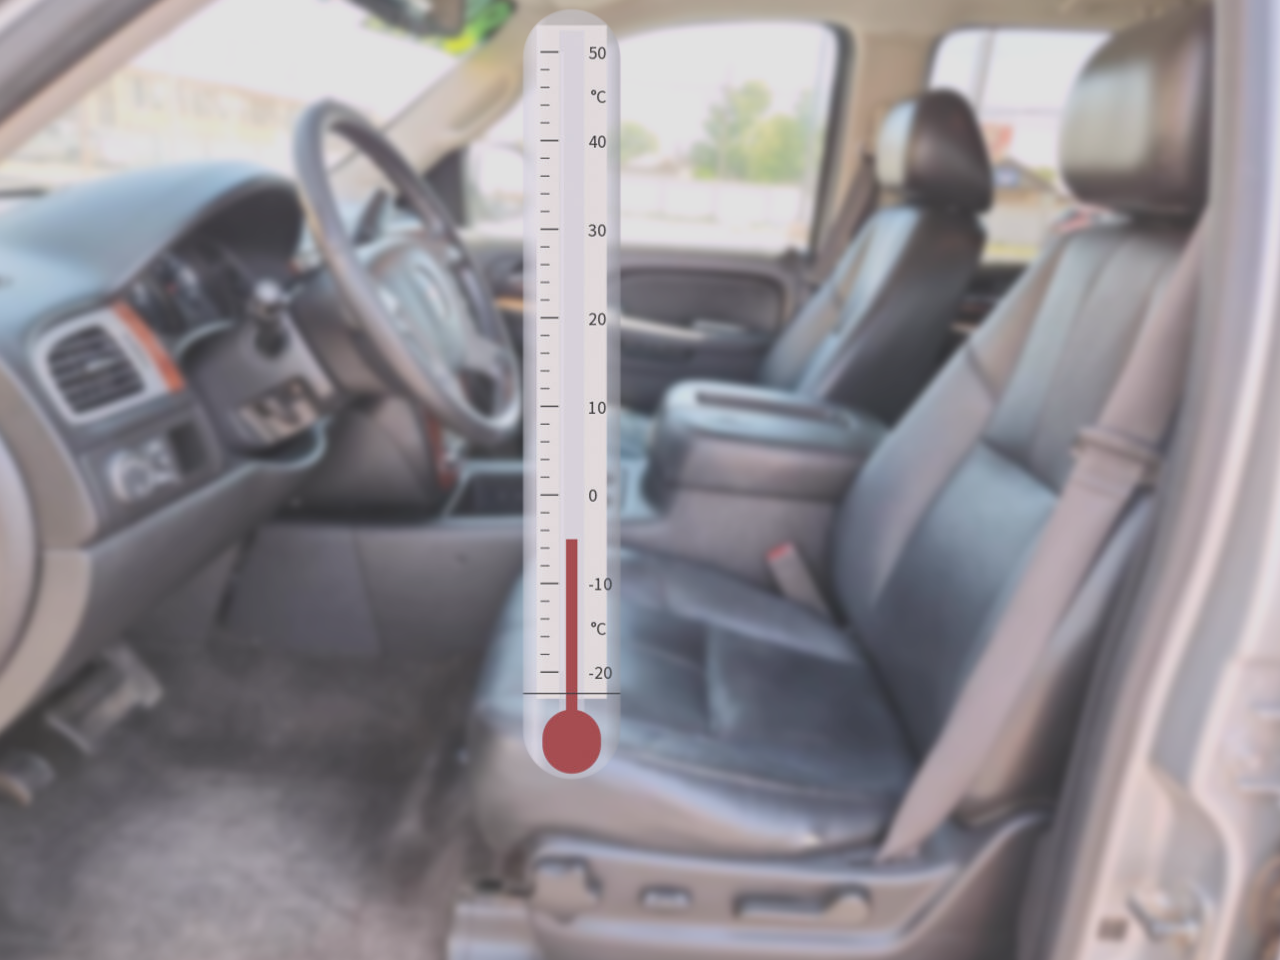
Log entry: {"value": -5, "unit": "°C"}
